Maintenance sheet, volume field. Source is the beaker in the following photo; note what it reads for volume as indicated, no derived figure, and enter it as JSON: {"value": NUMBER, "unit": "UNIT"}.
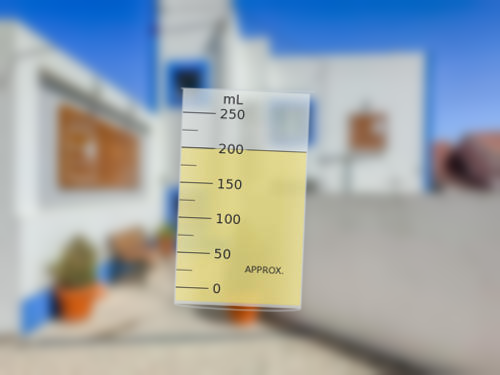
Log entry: {"value": 200, "unit": "mL"}
